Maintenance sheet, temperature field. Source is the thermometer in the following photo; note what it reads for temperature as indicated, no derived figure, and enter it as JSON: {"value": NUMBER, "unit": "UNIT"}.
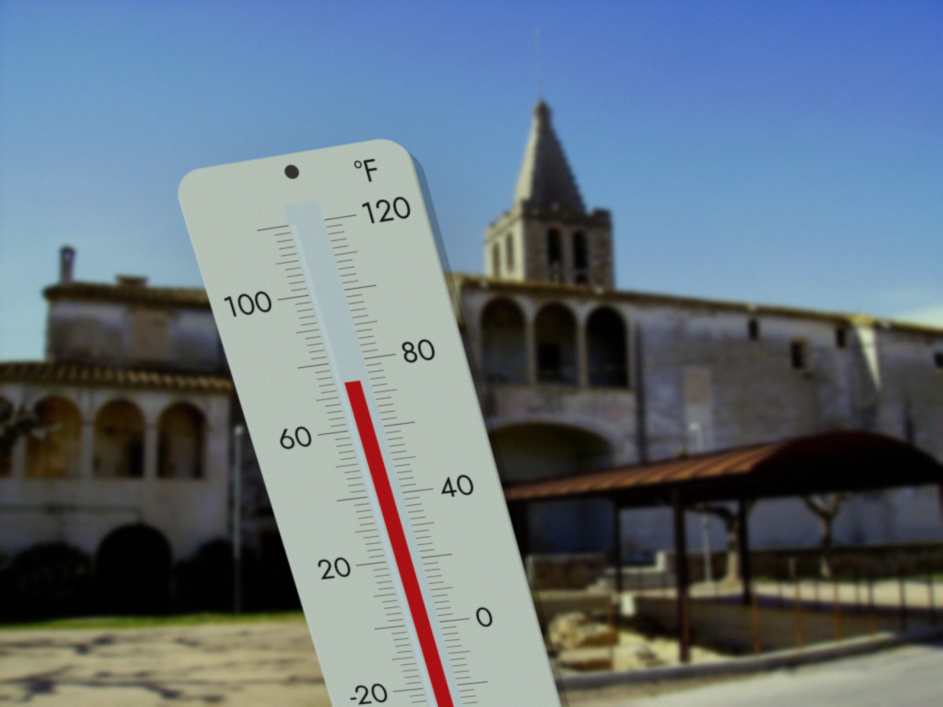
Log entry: {"value": 74, "unit": "°F"}
